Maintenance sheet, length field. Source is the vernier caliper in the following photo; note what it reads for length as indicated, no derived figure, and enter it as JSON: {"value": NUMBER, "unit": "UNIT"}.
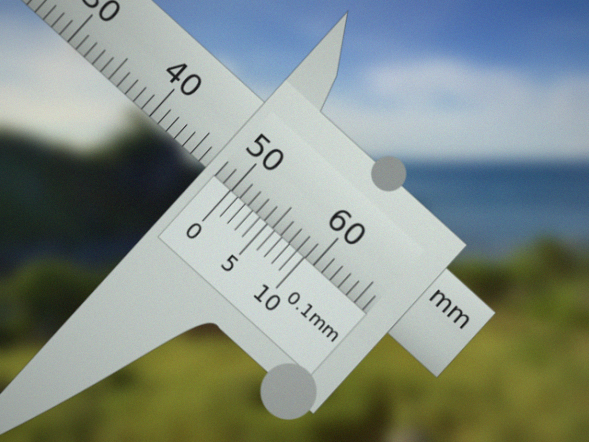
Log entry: {"value": 49.9, "unit": "mm"}
